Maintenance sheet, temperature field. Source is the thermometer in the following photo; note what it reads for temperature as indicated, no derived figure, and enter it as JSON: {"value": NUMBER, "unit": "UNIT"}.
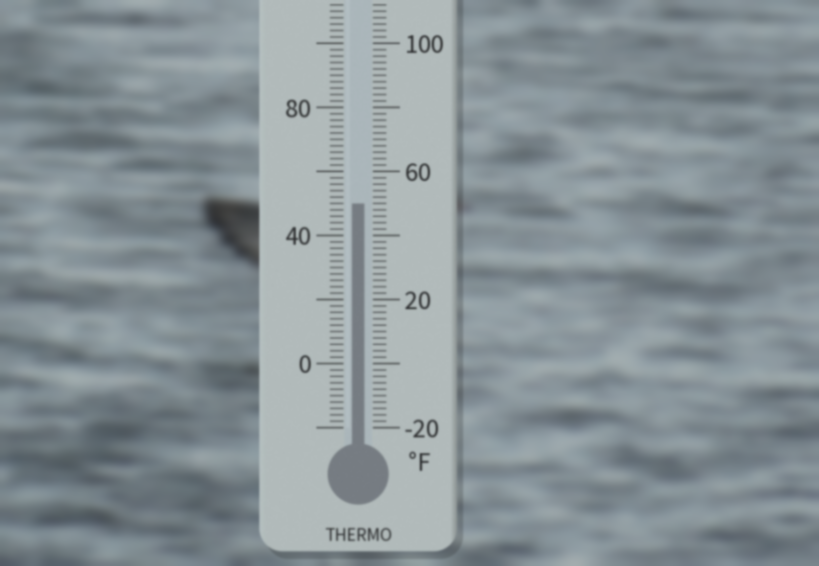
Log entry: {"value": 50, "unit": "°F"}
